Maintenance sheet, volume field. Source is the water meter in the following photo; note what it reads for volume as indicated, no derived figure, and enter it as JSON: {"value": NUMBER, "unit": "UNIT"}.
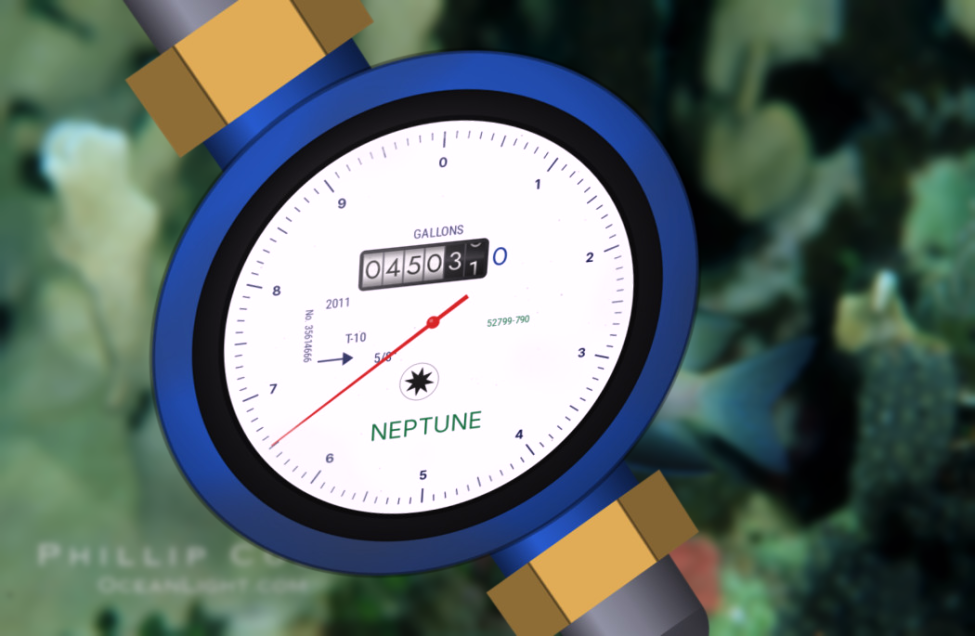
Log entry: {"value": 450306.5, "unit": "gal"}
